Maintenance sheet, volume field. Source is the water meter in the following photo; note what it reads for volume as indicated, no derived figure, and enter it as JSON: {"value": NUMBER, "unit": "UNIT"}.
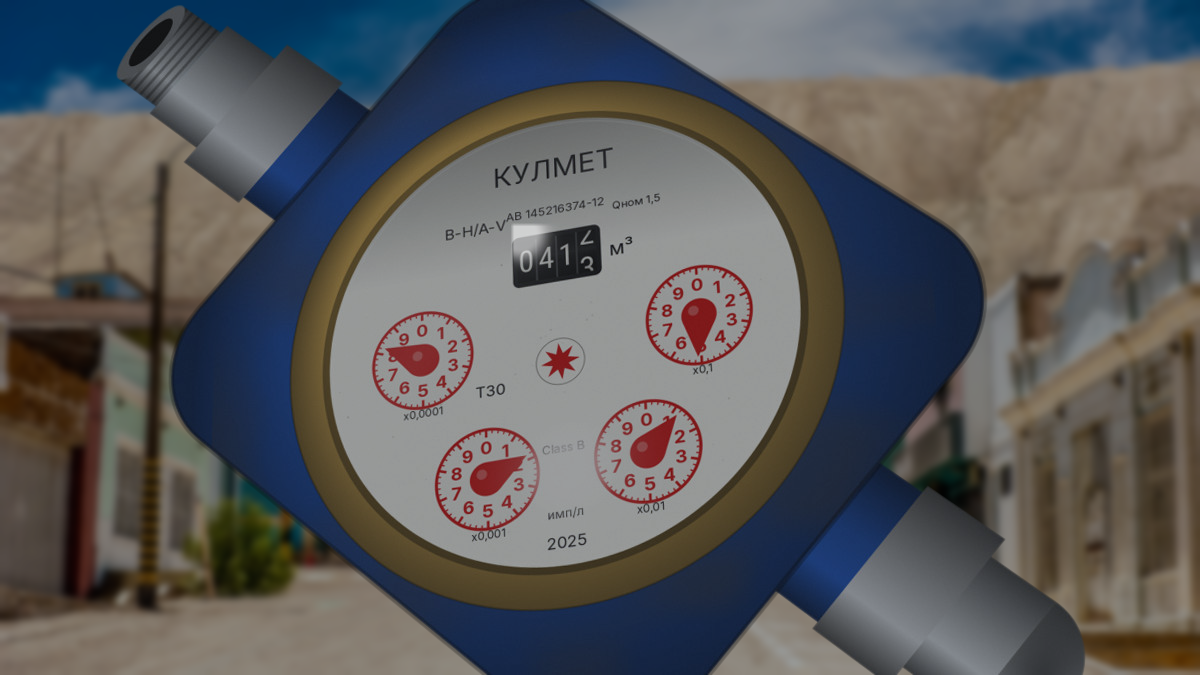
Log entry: {"value": 412.5118, "unit": "m³"}
